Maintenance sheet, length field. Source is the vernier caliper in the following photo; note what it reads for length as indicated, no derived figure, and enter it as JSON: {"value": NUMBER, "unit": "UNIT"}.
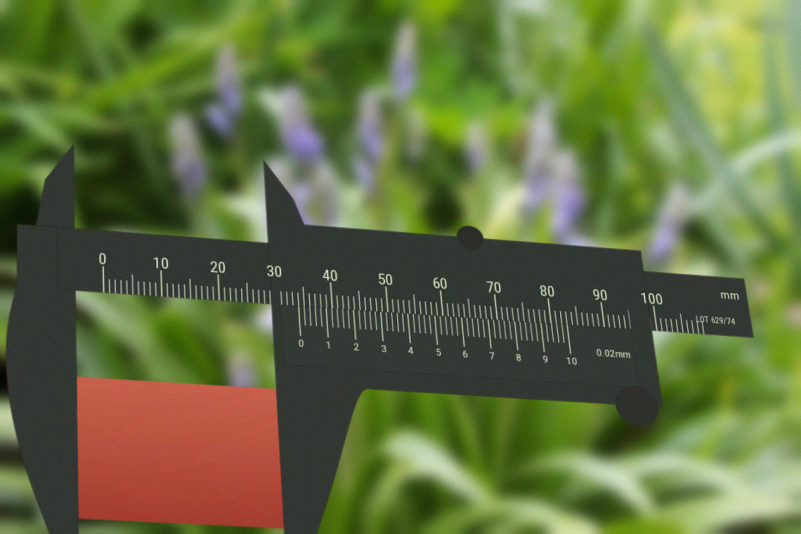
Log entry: {"value": 34.0, "unit": "mm"}
